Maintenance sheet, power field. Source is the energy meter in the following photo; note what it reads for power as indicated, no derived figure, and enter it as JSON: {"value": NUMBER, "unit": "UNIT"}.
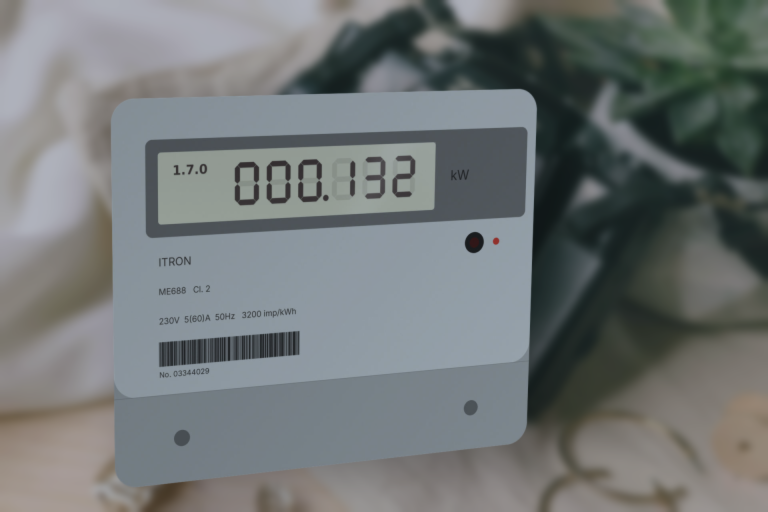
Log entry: {"value": 0.132, "unit": "kW"}
